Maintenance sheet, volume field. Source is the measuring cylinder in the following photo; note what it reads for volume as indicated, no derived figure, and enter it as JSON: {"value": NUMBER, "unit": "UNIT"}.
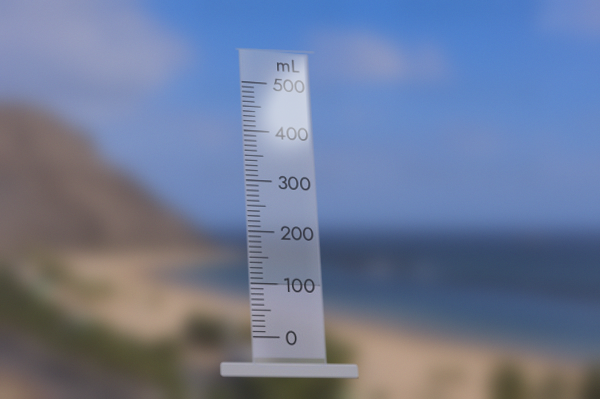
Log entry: {"value": 100, "unit": "mL"}
